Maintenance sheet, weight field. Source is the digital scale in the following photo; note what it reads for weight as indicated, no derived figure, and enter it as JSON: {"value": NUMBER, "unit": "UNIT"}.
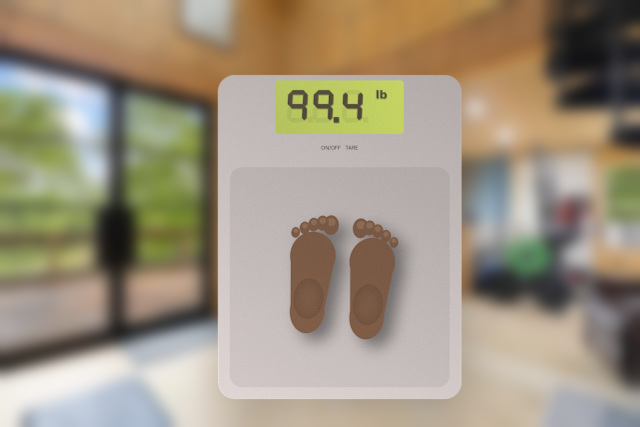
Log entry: {"value": 99.4, "unit": "lb"}
